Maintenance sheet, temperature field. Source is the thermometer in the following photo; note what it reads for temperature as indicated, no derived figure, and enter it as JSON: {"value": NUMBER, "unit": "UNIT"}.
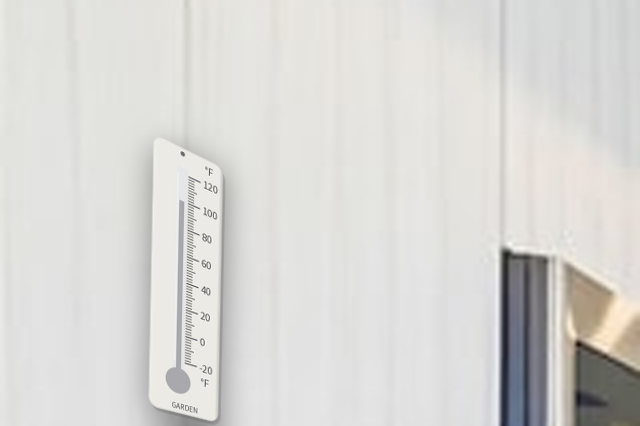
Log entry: {"value": 100, "unit": "°F"}
